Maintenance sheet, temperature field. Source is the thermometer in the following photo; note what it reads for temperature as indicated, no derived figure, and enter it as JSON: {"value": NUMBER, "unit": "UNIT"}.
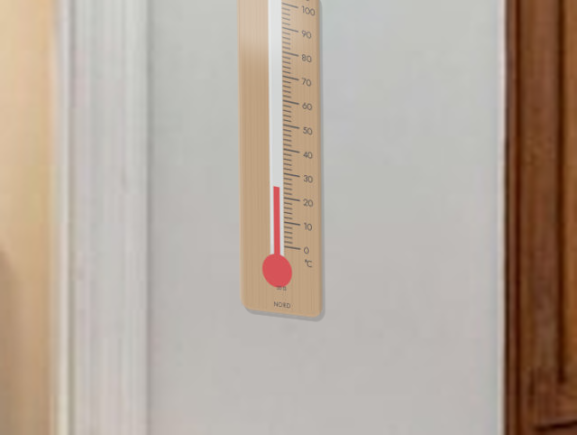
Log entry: {"value": 24, "unit": "°C"}
